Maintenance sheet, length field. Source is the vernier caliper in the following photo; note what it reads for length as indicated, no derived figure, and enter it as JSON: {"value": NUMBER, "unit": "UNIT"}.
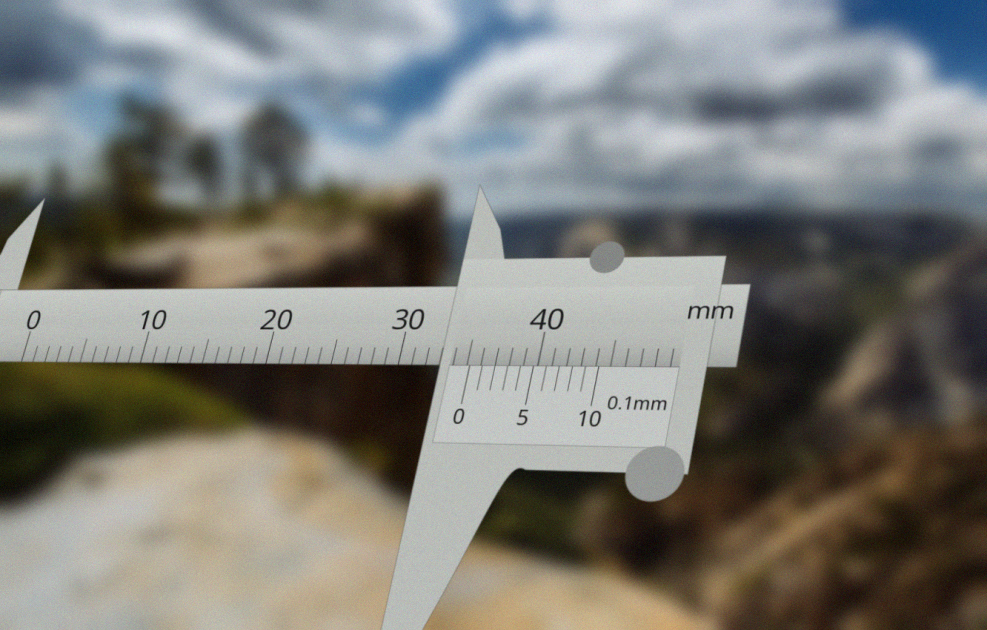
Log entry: {"value": 35.2, "unit": "mm"}
